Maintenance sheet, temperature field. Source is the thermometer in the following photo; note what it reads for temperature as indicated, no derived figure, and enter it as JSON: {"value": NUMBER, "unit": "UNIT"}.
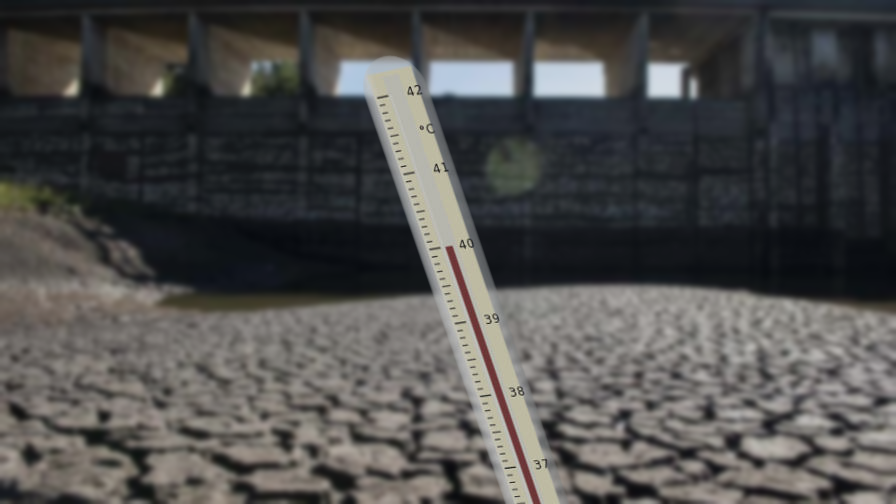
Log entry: {"value": 40, "unit": "°C"}
